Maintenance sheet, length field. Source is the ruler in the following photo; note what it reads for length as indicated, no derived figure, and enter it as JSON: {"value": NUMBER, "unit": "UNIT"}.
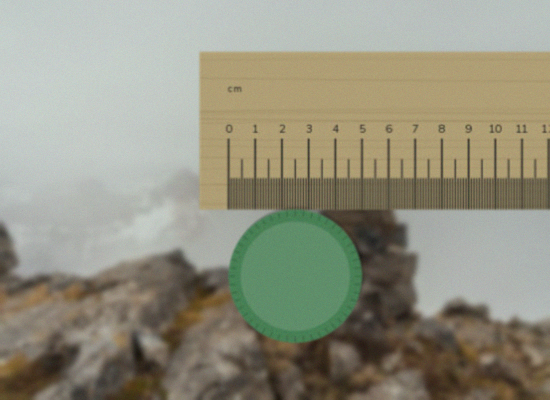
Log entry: {"value": 5, "unit": "cm"}
